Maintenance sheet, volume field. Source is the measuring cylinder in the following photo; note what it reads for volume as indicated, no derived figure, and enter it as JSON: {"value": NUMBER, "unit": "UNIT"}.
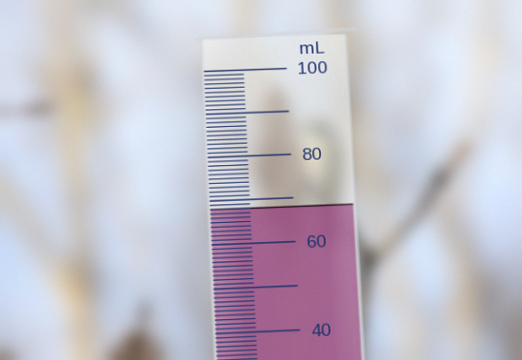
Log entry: {"value": 68, "unit": "mL"}
